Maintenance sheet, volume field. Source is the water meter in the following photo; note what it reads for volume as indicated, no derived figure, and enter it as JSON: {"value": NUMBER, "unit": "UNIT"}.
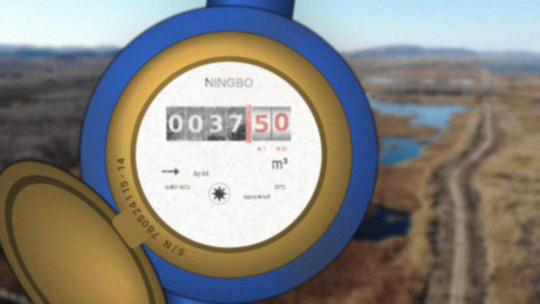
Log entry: {"value": 37.50, "unit": "m³"}
